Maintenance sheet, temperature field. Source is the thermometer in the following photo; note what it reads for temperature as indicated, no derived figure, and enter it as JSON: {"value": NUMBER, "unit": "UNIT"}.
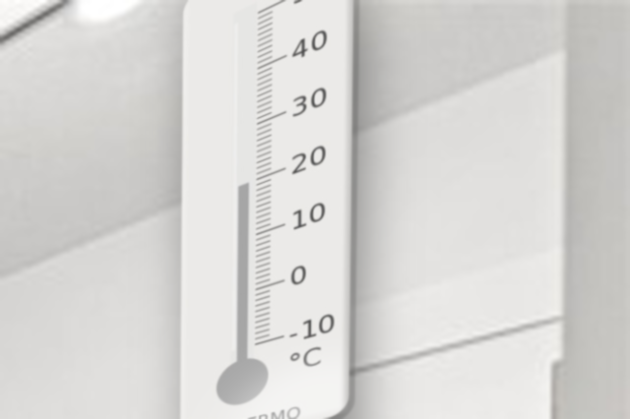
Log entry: {"value": 20, "unit": "°C"}
